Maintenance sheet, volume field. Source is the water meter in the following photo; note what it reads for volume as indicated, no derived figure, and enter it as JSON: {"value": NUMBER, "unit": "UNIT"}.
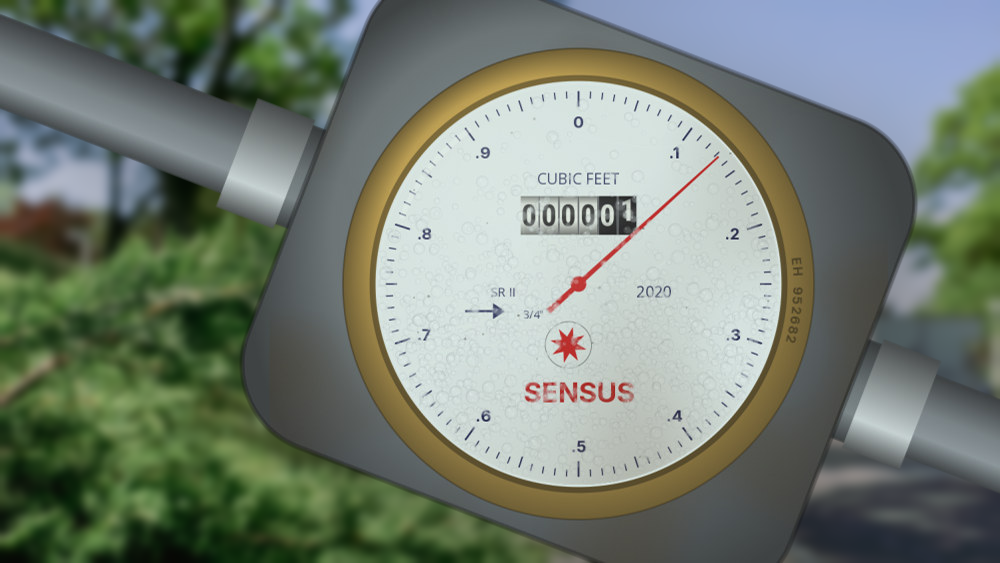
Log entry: {"value": 1.13, "unit": "ft³"}
